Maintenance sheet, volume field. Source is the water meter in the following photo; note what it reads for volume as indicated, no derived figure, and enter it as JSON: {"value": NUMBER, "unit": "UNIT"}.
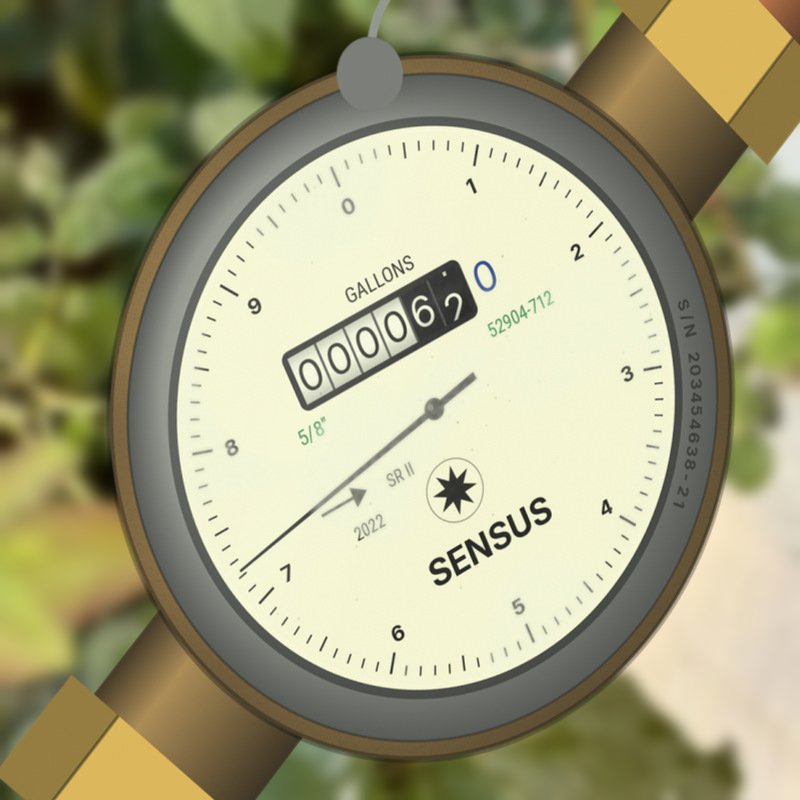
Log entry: {"value": 617.2, "unit": "gal"}
